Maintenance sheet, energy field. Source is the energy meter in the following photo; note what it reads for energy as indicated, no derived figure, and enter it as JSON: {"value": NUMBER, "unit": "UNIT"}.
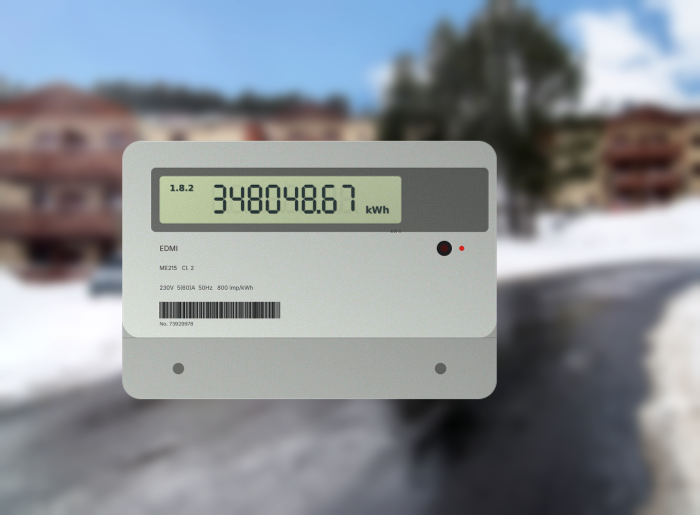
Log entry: {"value": 348048.67, "unit": "kWh"}
